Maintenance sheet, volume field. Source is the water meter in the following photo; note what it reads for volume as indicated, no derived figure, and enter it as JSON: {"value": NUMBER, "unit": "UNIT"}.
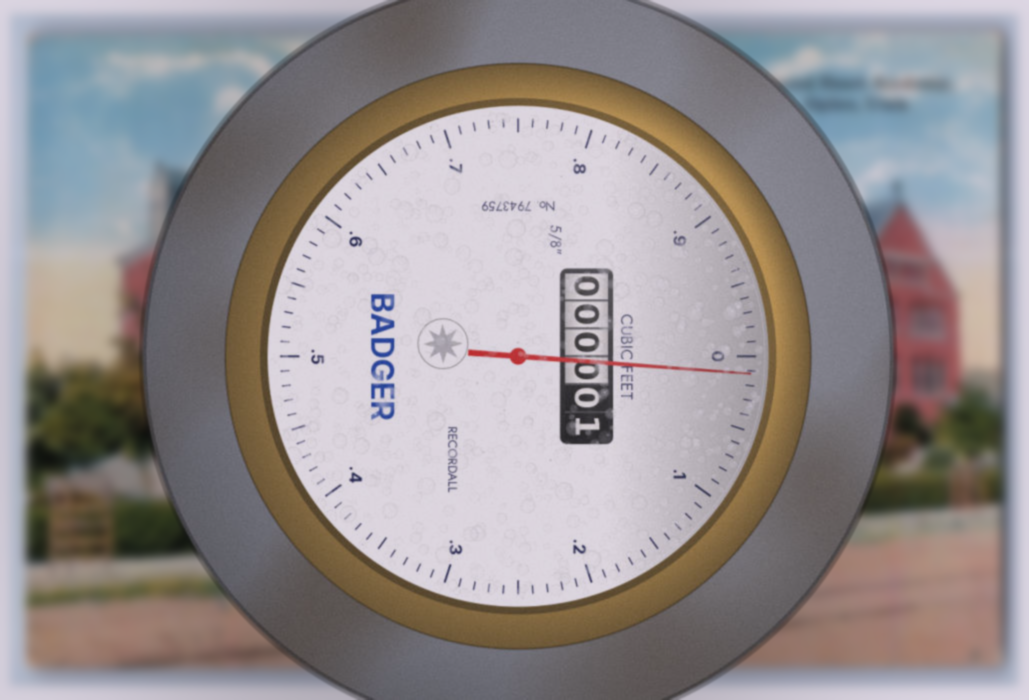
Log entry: {"value": 1.01, "unit": "ft³"}
